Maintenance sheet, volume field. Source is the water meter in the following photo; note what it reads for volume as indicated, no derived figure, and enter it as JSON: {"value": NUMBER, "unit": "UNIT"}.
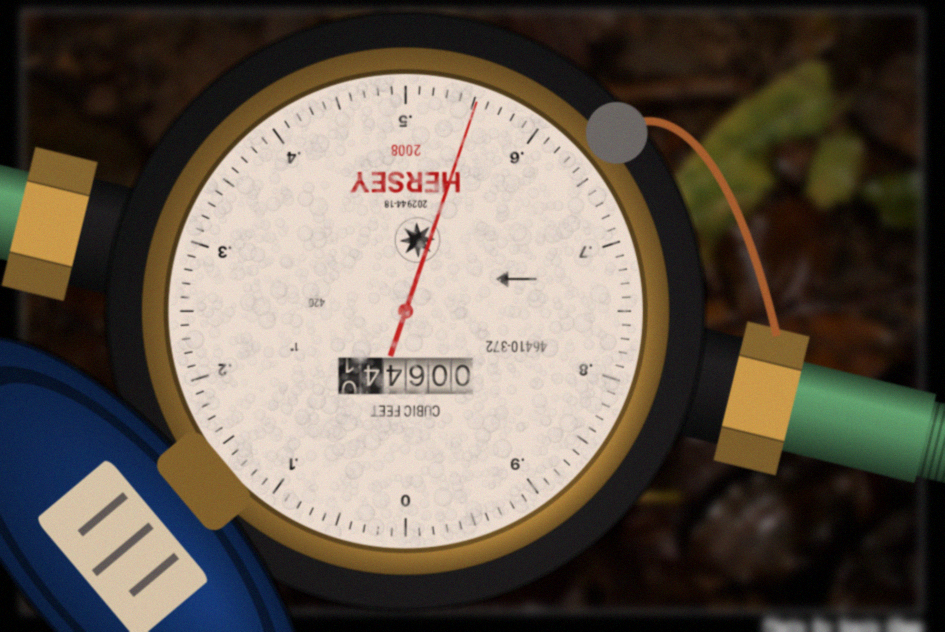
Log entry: {"value": 6440.55, "unit": "ft³"}
